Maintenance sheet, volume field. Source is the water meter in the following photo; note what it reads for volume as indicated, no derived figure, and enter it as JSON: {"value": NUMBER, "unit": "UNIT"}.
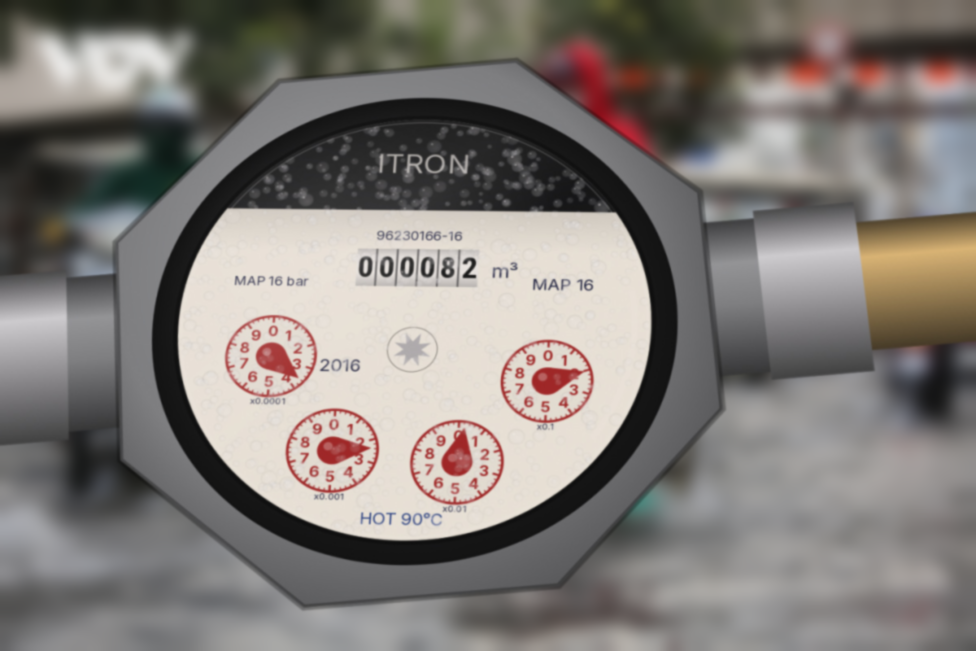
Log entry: {"value": 82.2023, "unit": "m³"}
